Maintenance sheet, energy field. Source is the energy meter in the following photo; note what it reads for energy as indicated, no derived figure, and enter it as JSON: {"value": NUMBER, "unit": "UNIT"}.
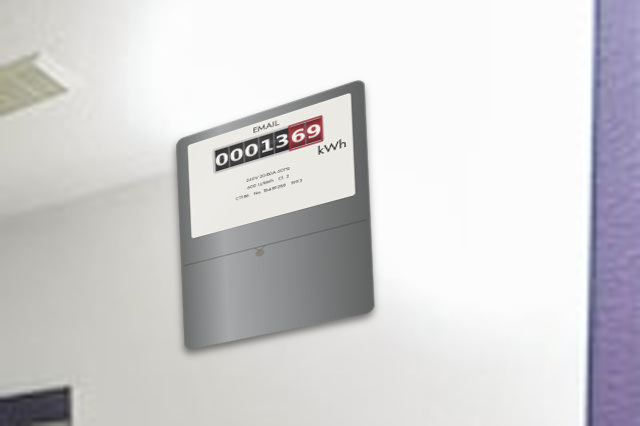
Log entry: {"value": 13.69, "unit": "kWh"}
